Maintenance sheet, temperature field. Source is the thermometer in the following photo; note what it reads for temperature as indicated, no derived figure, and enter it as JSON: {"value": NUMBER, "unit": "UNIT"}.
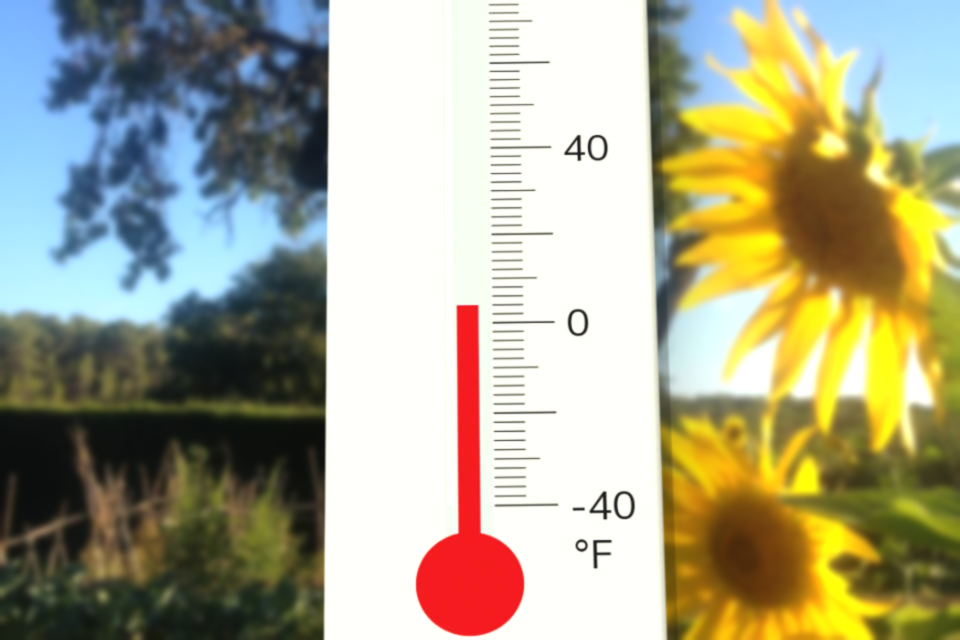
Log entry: {"value": 4, "unit": "°F"}
